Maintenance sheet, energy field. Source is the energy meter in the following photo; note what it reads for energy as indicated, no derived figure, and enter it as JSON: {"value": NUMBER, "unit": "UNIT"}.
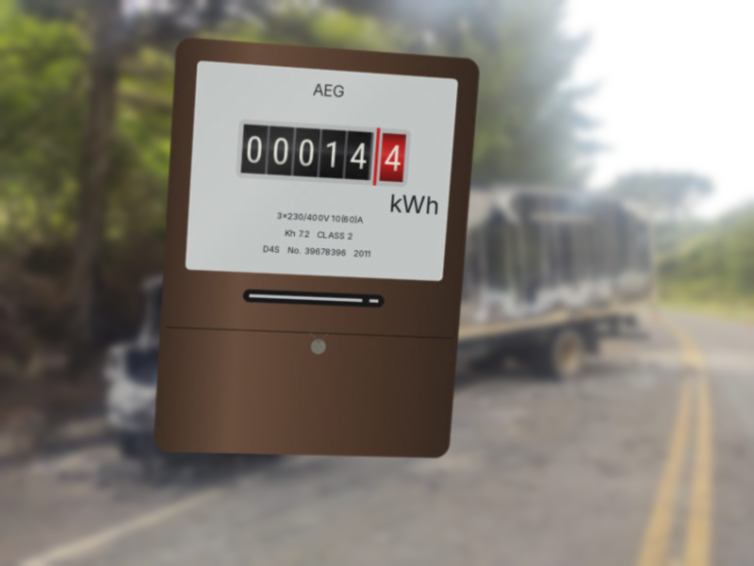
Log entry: {"value": 14.4, "unit": "kWh"}
